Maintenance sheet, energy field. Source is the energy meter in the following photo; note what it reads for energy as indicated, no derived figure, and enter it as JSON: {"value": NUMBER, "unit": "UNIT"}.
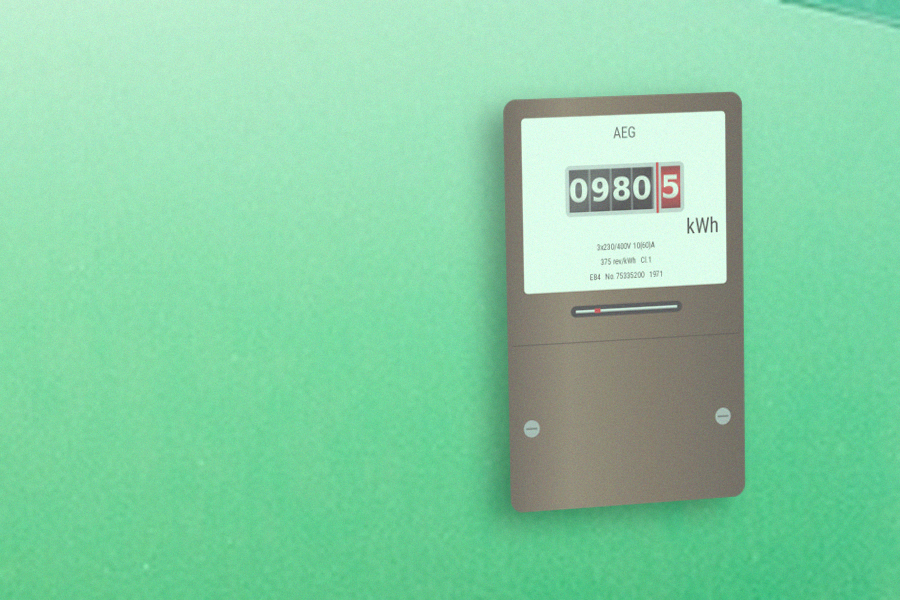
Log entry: {"value": 980.5, "unit": "kWh"}
